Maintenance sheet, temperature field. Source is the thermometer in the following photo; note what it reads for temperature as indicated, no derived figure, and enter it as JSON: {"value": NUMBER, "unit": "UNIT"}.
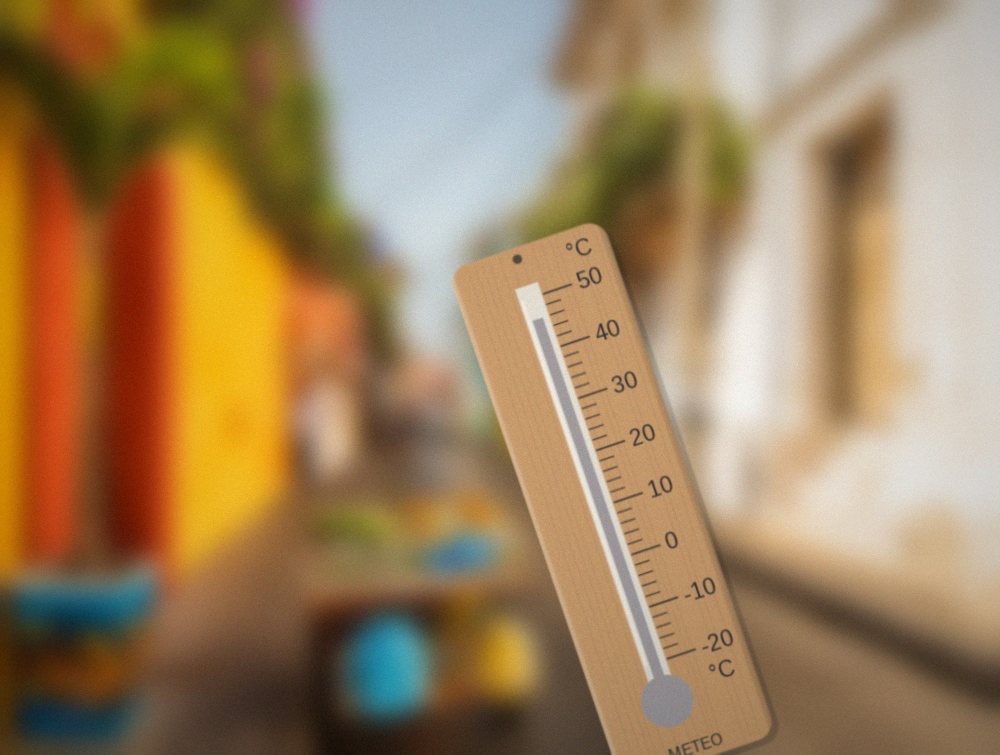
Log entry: {"value": 46, "unit": "°C"}
